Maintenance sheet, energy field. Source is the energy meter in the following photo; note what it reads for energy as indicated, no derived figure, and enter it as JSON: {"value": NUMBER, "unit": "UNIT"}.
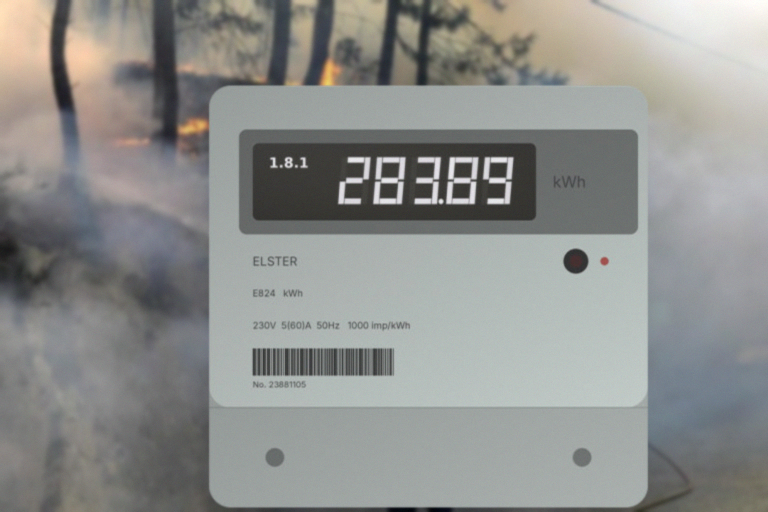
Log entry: {"value": 283.89, "unit": "kWh"}
